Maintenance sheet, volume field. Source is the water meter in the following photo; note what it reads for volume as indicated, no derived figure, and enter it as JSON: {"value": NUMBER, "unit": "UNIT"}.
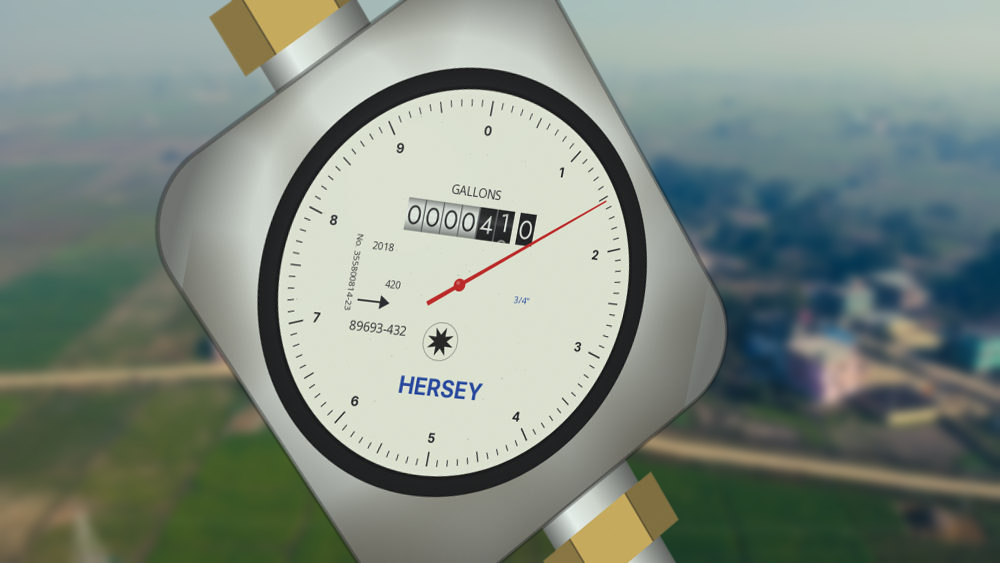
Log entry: {"value": 411.5, "unit": "gal"}
